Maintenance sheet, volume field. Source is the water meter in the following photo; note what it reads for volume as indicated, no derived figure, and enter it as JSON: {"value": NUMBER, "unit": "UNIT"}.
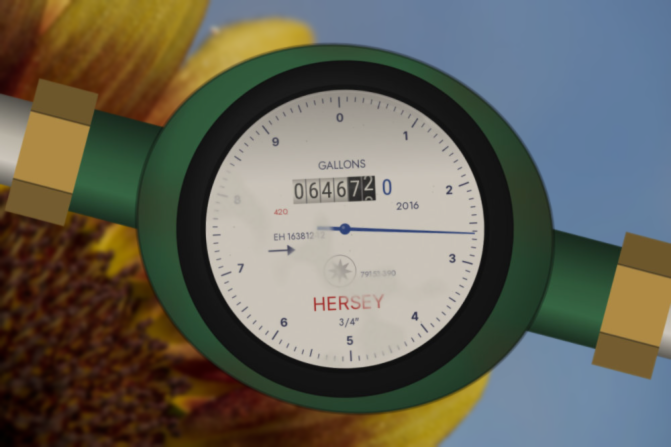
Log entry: {"value": 646722.6, "unit": "gal"}
